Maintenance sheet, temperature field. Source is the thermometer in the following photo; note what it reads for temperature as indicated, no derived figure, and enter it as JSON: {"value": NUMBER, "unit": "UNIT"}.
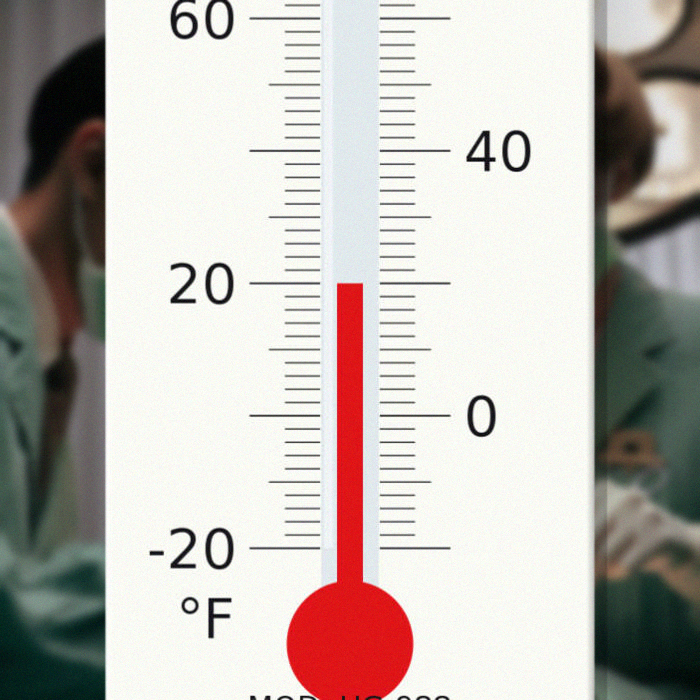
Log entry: {"value": 20, "unit": "°F"}
